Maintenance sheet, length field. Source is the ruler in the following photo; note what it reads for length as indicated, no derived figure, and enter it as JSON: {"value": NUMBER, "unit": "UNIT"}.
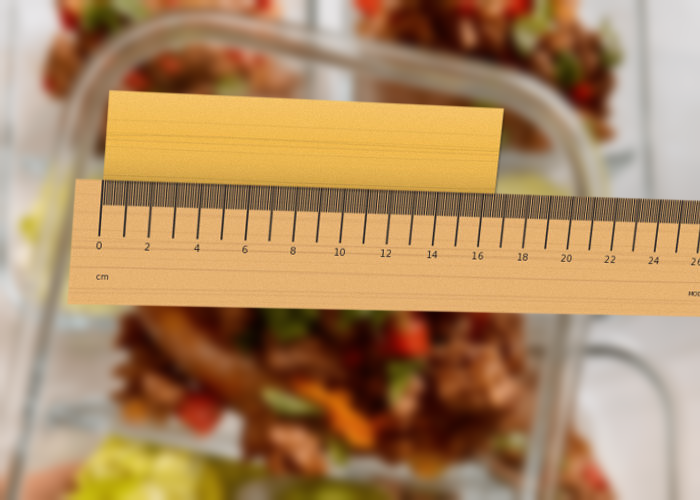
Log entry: {"value": 16.5, "unit": "cm"}
